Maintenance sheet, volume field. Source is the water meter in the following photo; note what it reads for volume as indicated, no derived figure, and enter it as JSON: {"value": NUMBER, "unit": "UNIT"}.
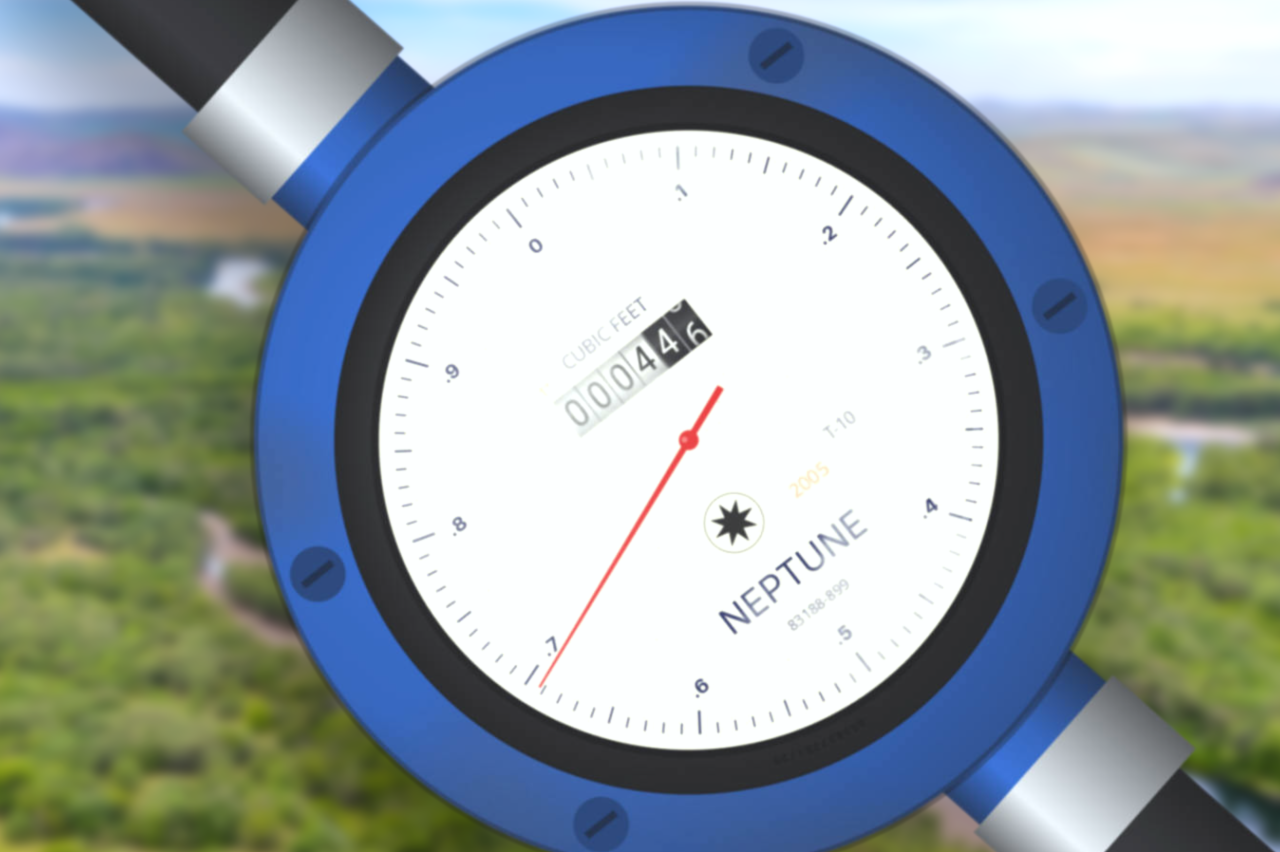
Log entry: {"value": 445.69, "unit": "ft³"}
